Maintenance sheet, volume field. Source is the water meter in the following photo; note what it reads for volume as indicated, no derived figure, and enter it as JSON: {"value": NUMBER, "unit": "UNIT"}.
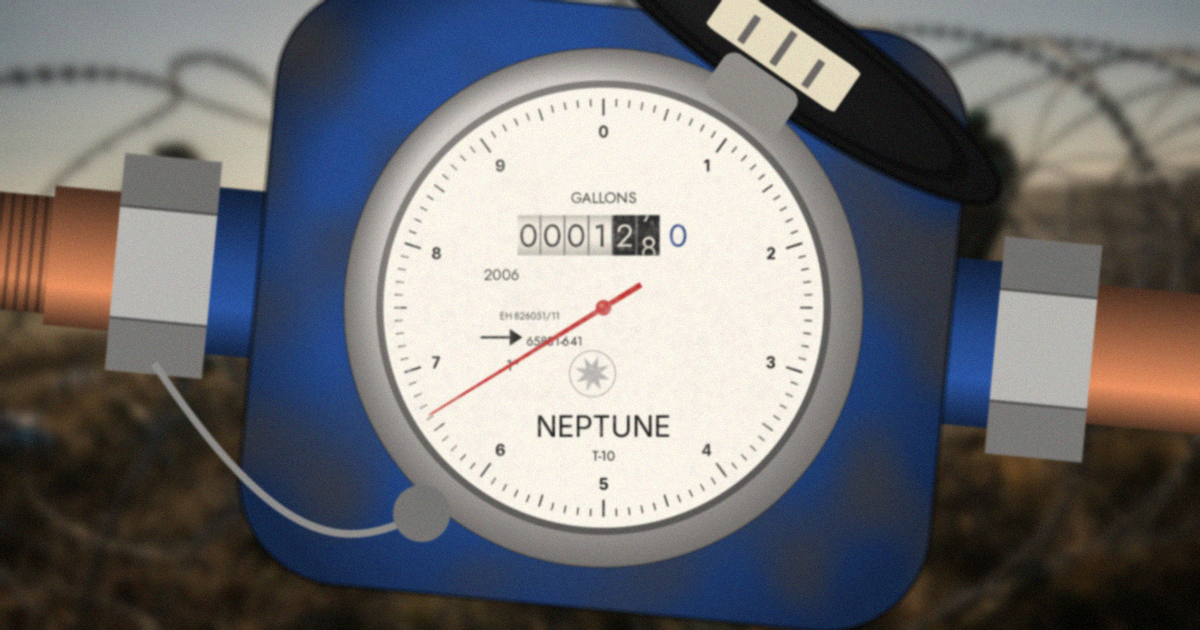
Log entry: {"value": 1276.6, "unit": "gal"}
